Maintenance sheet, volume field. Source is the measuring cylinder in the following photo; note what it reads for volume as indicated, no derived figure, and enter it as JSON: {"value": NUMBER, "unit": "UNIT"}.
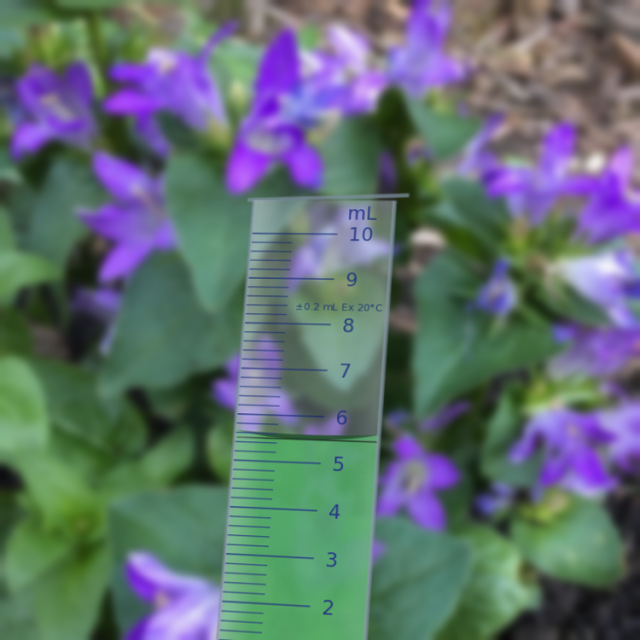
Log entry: {"value": 5.5, "unit": "mL"}
